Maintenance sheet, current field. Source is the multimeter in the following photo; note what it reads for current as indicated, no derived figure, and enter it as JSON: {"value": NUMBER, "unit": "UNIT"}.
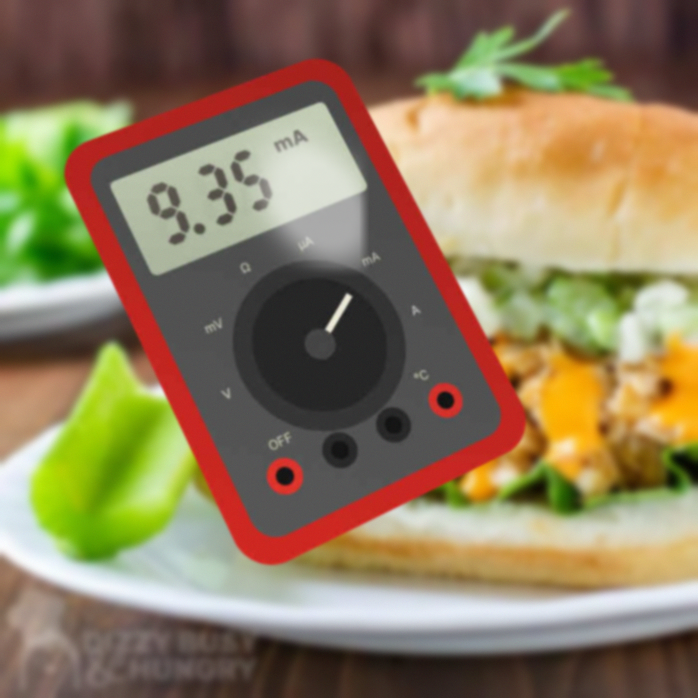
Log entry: {"value": 9.35, "unit": "mA"}
